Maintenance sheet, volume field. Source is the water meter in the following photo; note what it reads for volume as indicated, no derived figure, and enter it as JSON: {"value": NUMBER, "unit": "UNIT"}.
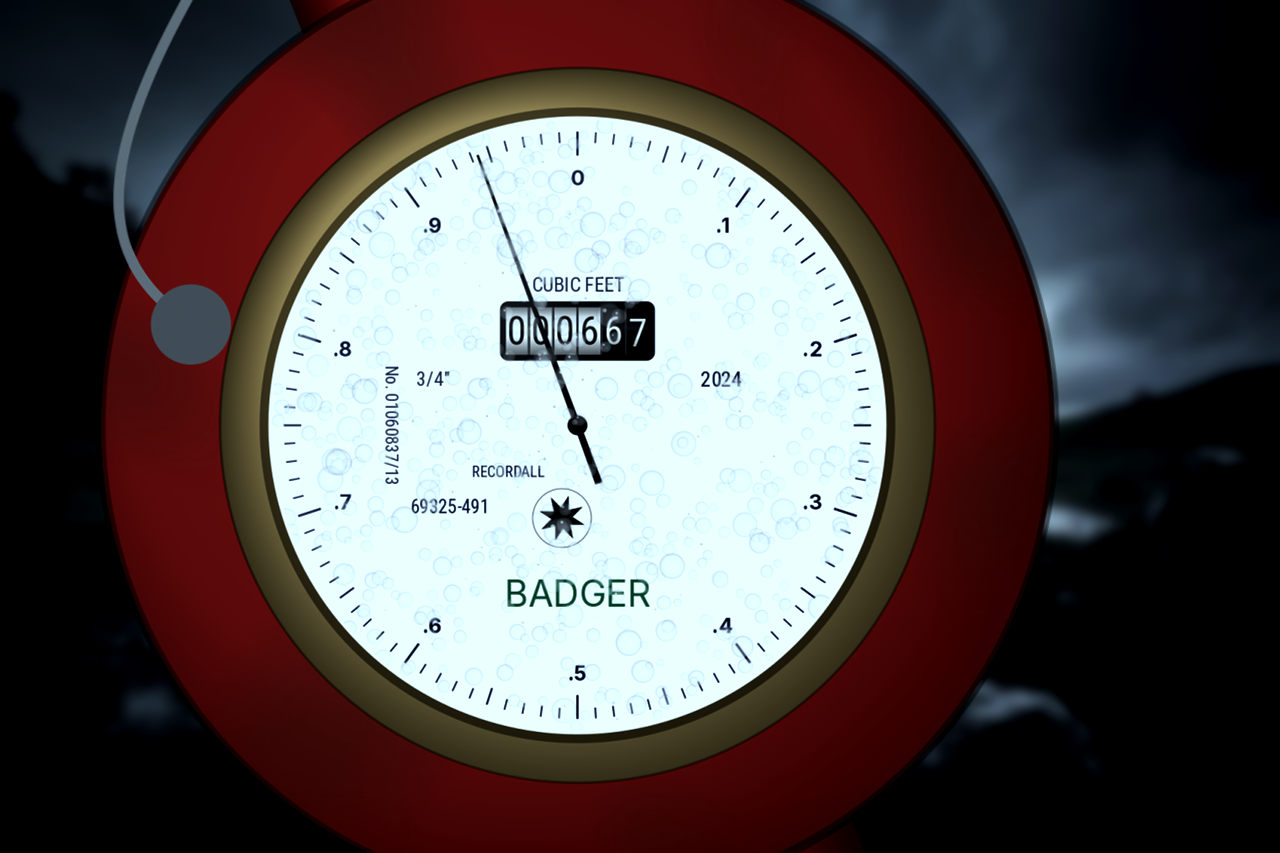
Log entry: {"value": 666.94, "unit": "ft³"}
